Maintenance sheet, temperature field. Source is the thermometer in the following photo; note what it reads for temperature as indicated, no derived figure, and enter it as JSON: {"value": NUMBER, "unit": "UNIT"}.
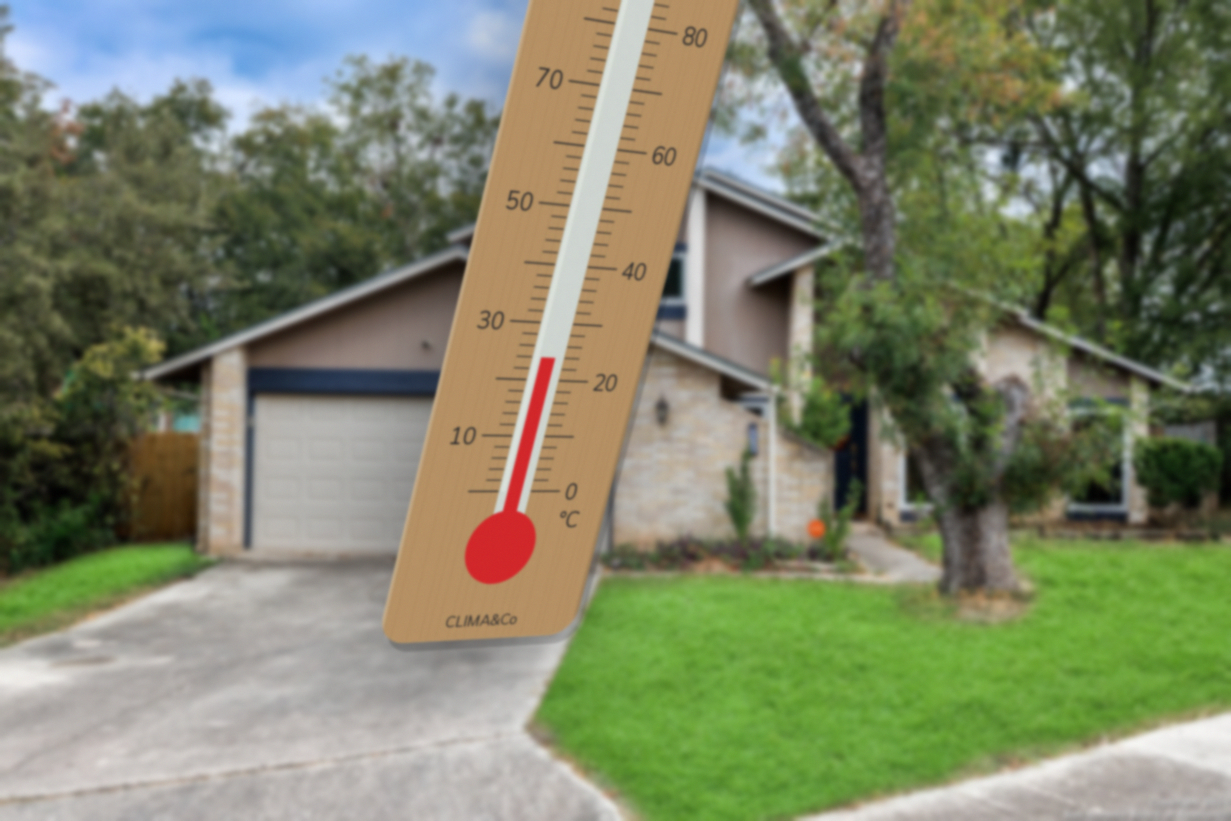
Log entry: {"value": 24, "unit": "°C"}
